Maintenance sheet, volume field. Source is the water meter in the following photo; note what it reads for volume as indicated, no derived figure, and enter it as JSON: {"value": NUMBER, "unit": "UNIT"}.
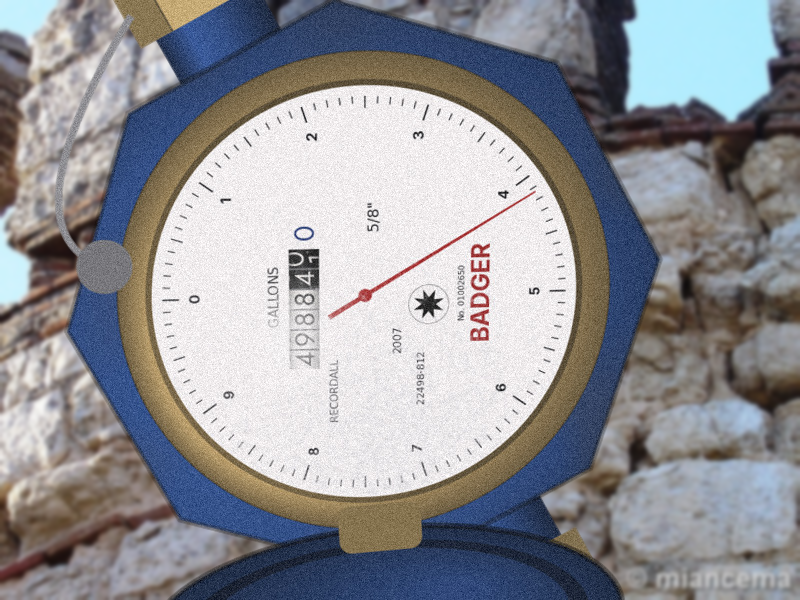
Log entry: {"value": 4988404.1, "unit": "gal"}
